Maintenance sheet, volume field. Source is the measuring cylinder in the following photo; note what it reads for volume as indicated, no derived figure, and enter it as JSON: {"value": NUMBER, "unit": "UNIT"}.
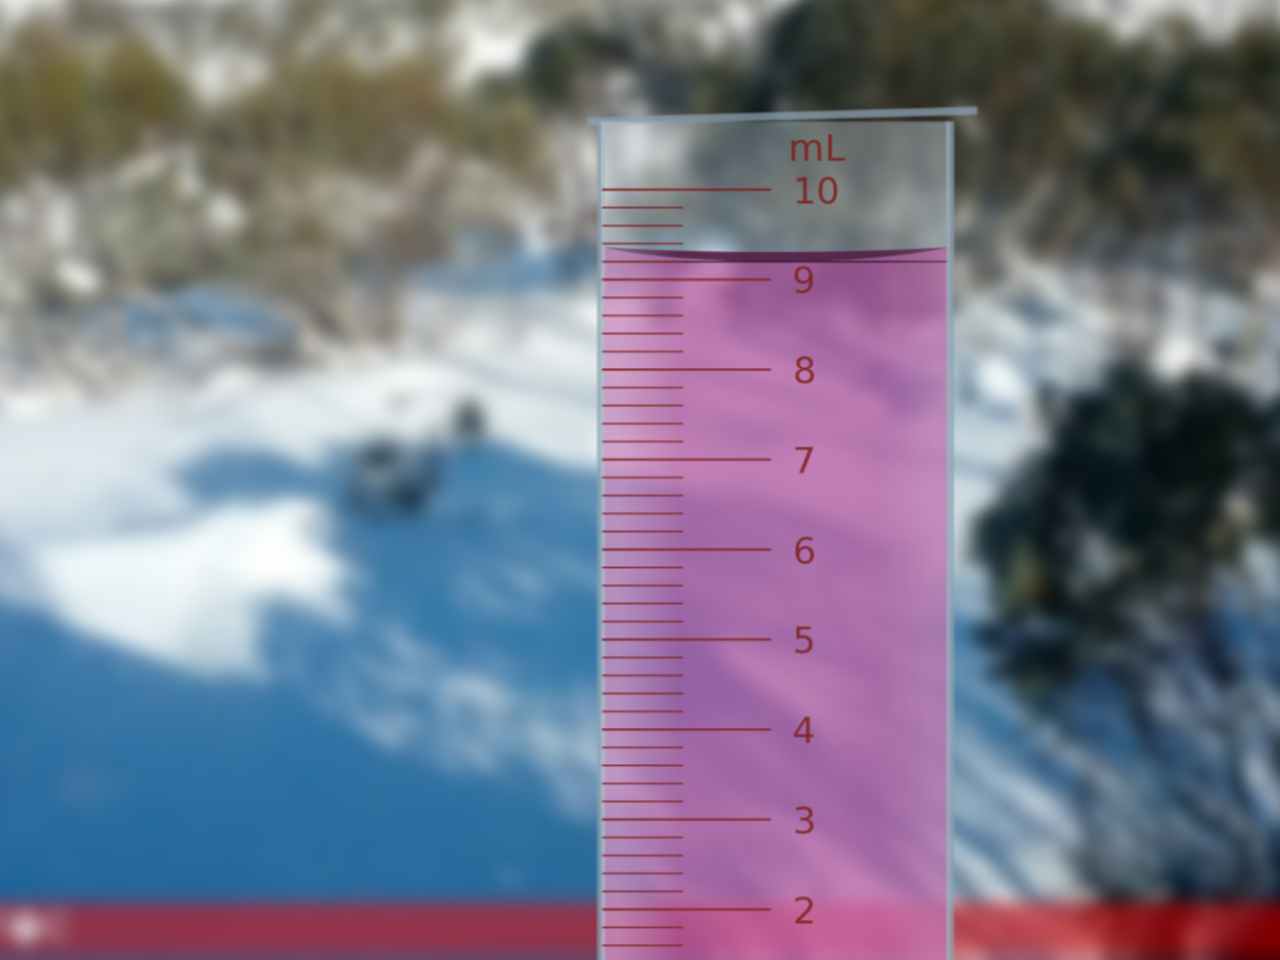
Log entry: {"value": 9.2, "unit": "mL"}
